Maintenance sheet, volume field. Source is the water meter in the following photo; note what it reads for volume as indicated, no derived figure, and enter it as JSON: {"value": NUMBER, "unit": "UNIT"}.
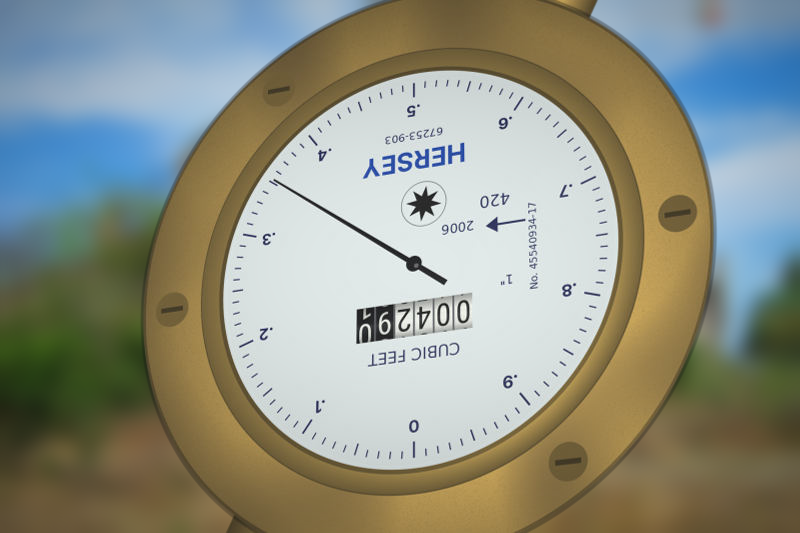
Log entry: {"value": 4290.35, "unit": "ft³"}
